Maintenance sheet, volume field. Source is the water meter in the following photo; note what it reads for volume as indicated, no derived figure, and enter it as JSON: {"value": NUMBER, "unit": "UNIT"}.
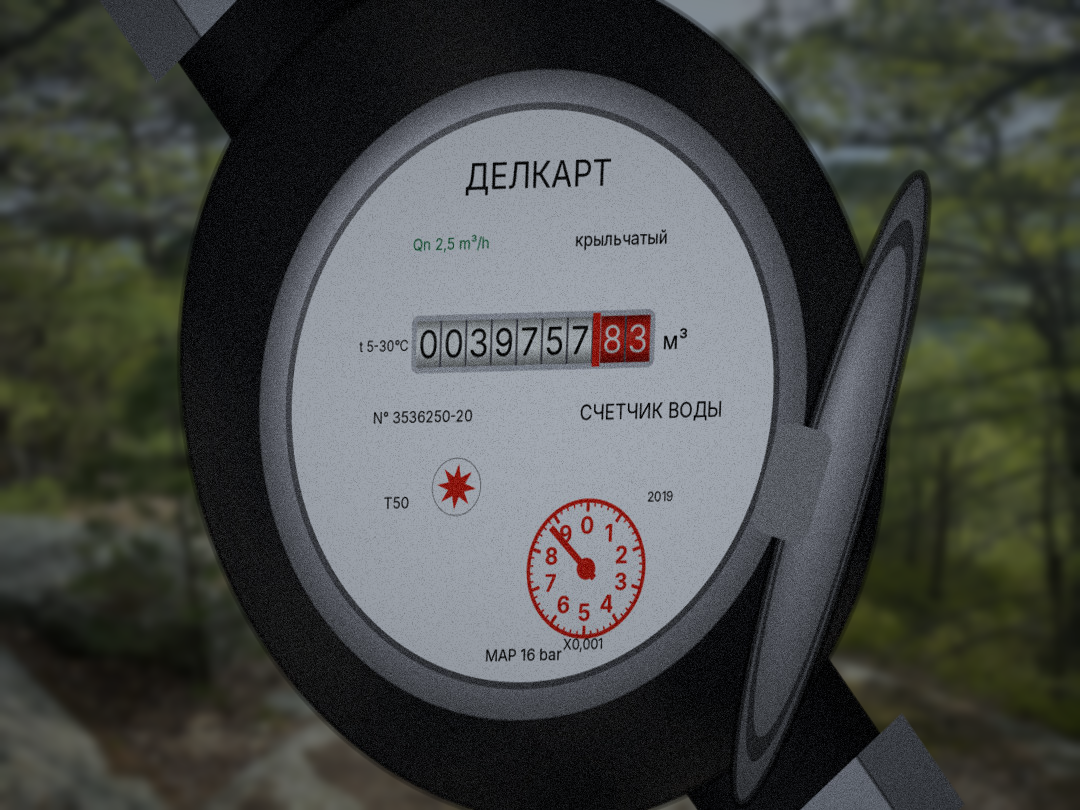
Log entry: {"value": 39757.838, "unit": "m³"}
